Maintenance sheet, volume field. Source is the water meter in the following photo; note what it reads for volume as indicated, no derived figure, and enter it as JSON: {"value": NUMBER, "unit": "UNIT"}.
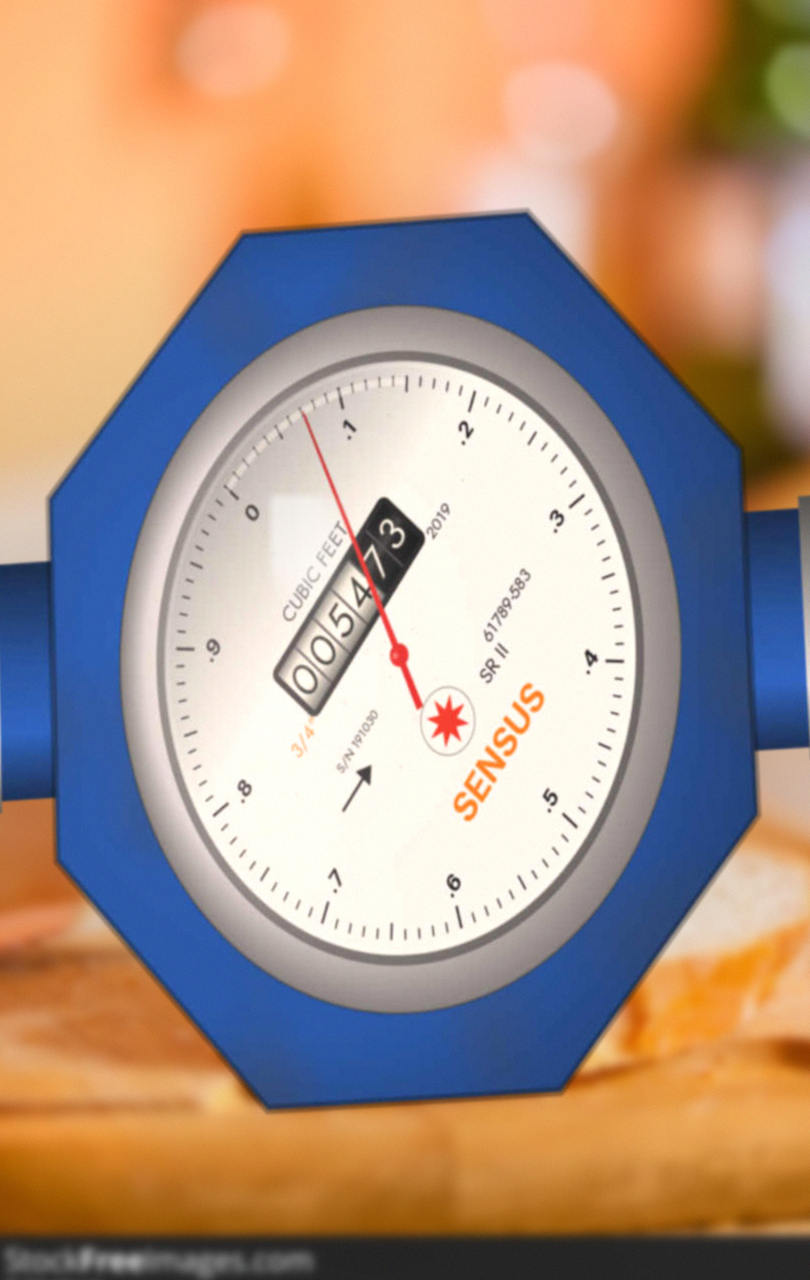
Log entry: {"value": 5473.07, "unit": "ft³"}
